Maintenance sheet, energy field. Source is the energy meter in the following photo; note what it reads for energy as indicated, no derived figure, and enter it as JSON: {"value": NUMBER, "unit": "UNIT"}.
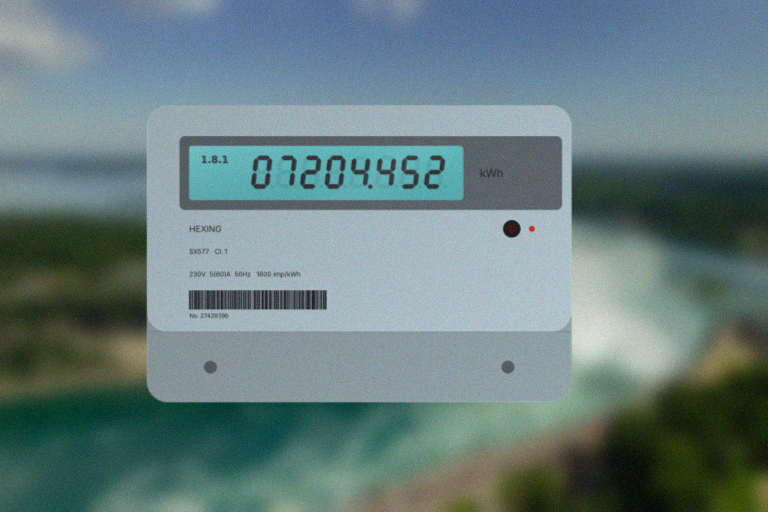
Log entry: {"value": 7204.452, "unit": "kWh"}
